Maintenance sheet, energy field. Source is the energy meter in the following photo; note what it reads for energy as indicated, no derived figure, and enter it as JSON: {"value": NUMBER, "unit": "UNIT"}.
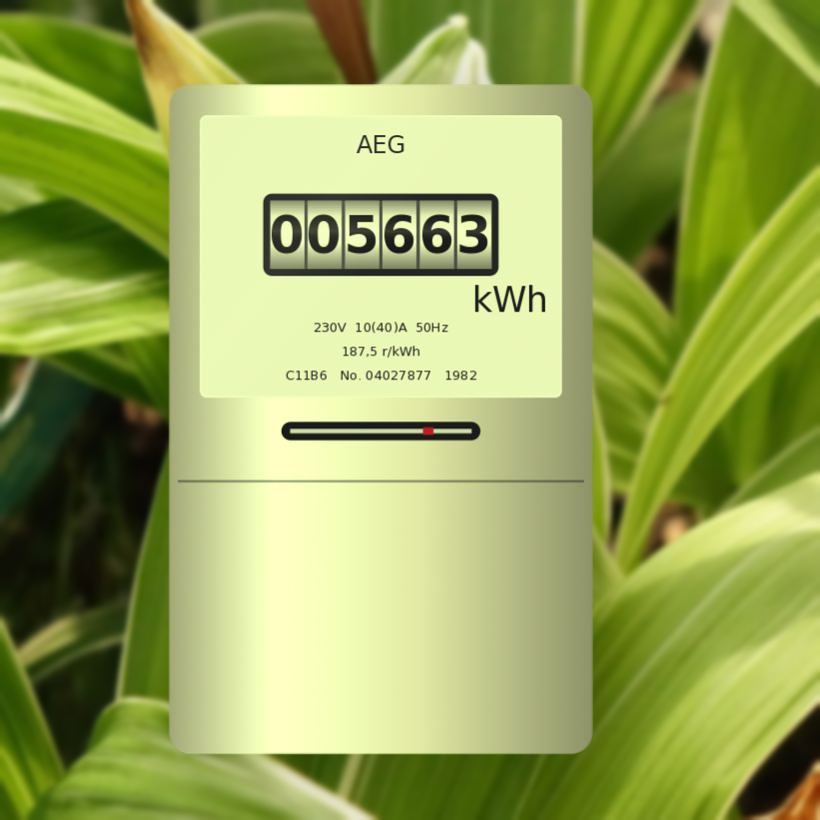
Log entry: {"value": 5663, "unit": "kWh"}
